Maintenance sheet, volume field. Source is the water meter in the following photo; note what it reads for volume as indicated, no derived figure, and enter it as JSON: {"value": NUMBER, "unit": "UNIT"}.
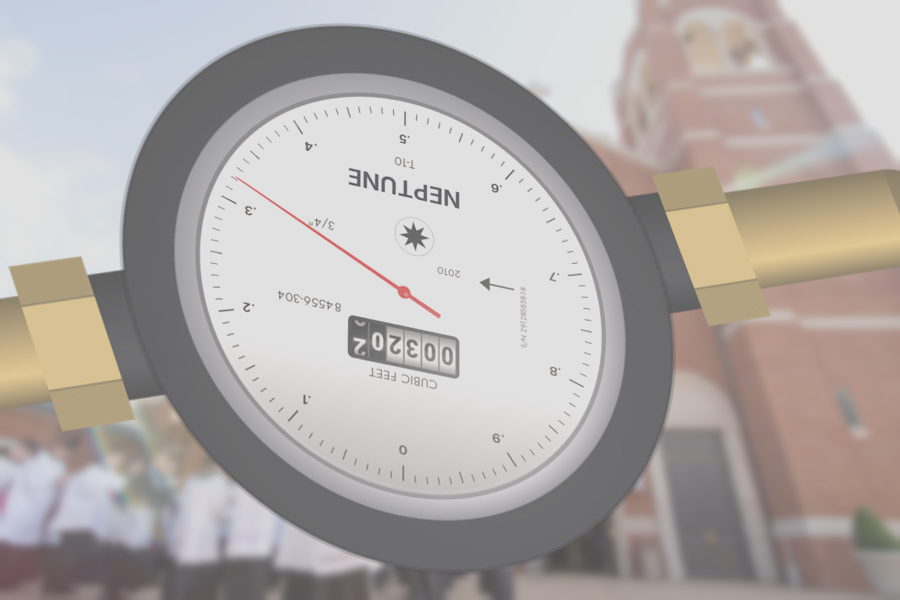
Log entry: {"value": 3202.32, "unit": "ft³"}
